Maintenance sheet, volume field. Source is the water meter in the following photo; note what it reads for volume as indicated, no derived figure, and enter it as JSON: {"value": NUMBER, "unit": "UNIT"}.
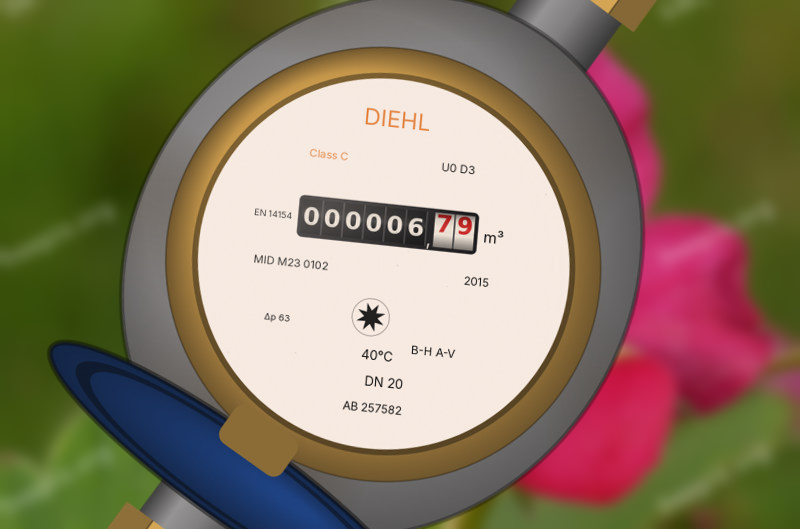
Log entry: {"value": 6.79, "unit": "m³"}
